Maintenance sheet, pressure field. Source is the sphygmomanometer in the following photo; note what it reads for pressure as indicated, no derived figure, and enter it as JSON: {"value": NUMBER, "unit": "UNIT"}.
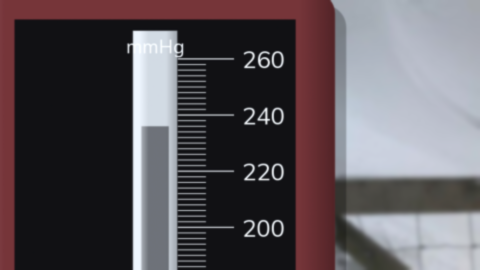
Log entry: {"value": 236, "unit": "mmHg"}
